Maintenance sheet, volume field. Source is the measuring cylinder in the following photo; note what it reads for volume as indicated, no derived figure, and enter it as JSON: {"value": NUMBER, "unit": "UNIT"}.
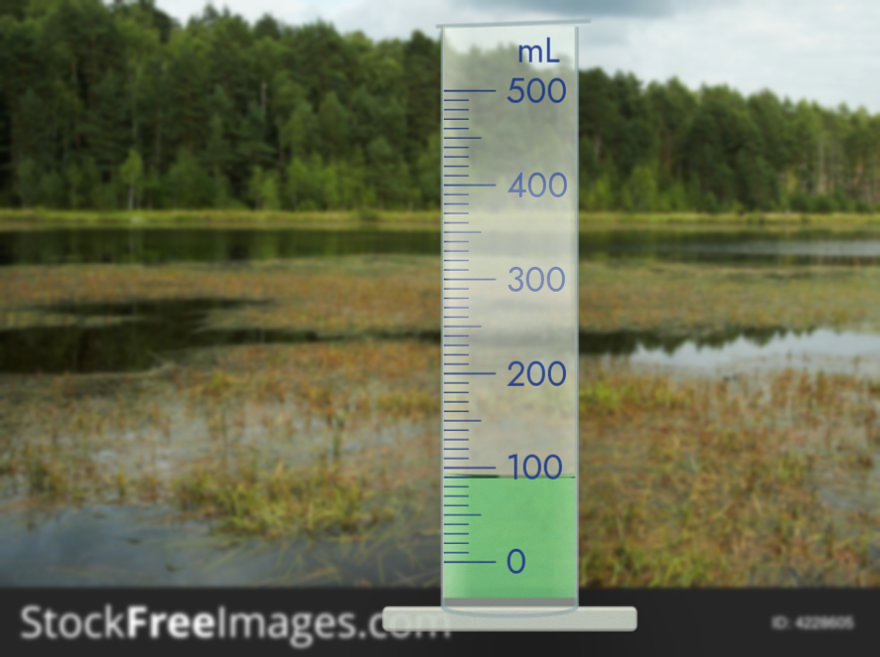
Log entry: {"value": 90, "unit": "mL"}
